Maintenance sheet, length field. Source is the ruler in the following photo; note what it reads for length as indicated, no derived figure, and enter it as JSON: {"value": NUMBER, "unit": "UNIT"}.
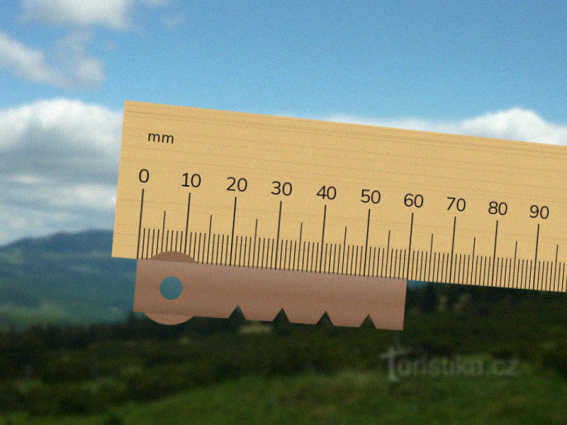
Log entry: {"value": 60, "unit": "mm"}
